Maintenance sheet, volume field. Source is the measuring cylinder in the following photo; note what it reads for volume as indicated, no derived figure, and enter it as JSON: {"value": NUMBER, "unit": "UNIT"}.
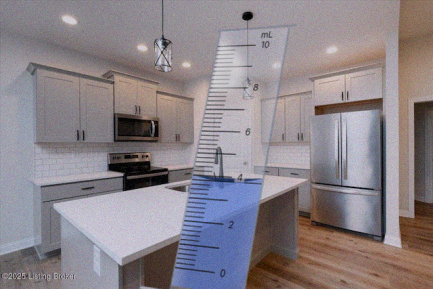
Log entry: {"value": 3.8, "unit": "mL"}
